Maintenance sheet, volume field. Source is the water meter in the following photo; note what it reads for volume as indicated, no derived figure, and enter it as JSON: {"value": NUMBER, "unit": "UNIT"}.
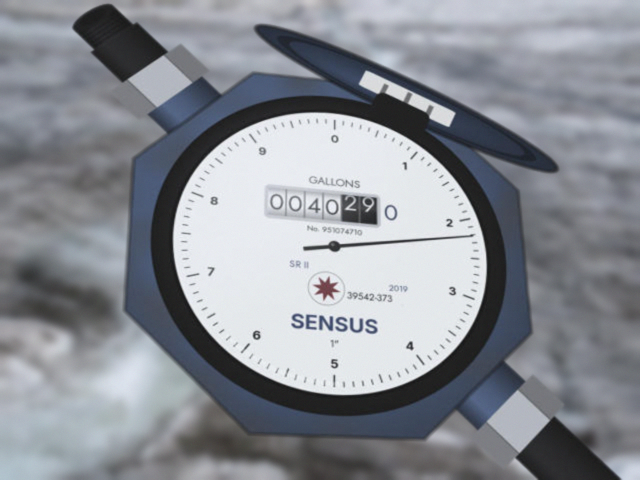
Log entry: {"value": 40292.2, "unit": "gal"}
